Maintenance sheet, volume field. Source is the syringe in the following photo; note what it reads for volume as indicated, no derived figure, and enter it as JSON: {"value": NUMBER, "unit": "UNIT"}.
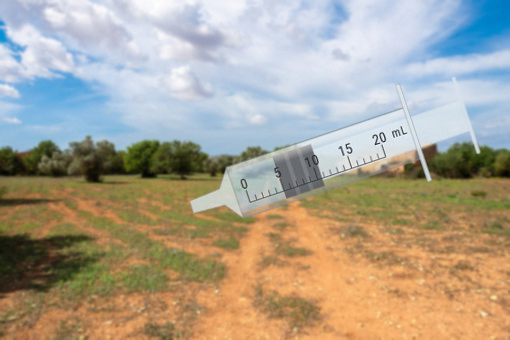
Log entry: {"value": 5, "unit": "mL"}
